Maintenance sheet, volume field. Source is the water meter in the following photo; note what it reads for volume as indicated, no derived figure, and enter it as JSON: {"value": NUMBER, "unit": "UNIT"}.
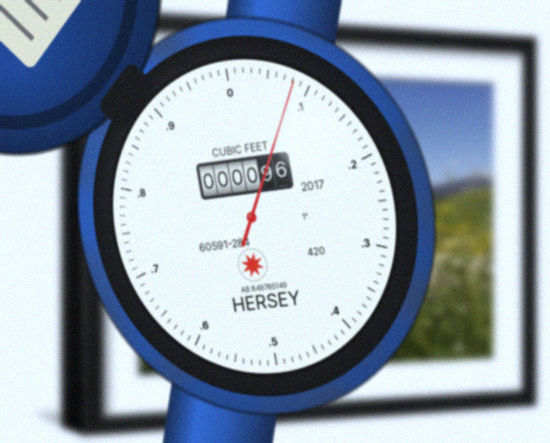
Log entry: {"value": 96.08, "unit": "ft³"}
